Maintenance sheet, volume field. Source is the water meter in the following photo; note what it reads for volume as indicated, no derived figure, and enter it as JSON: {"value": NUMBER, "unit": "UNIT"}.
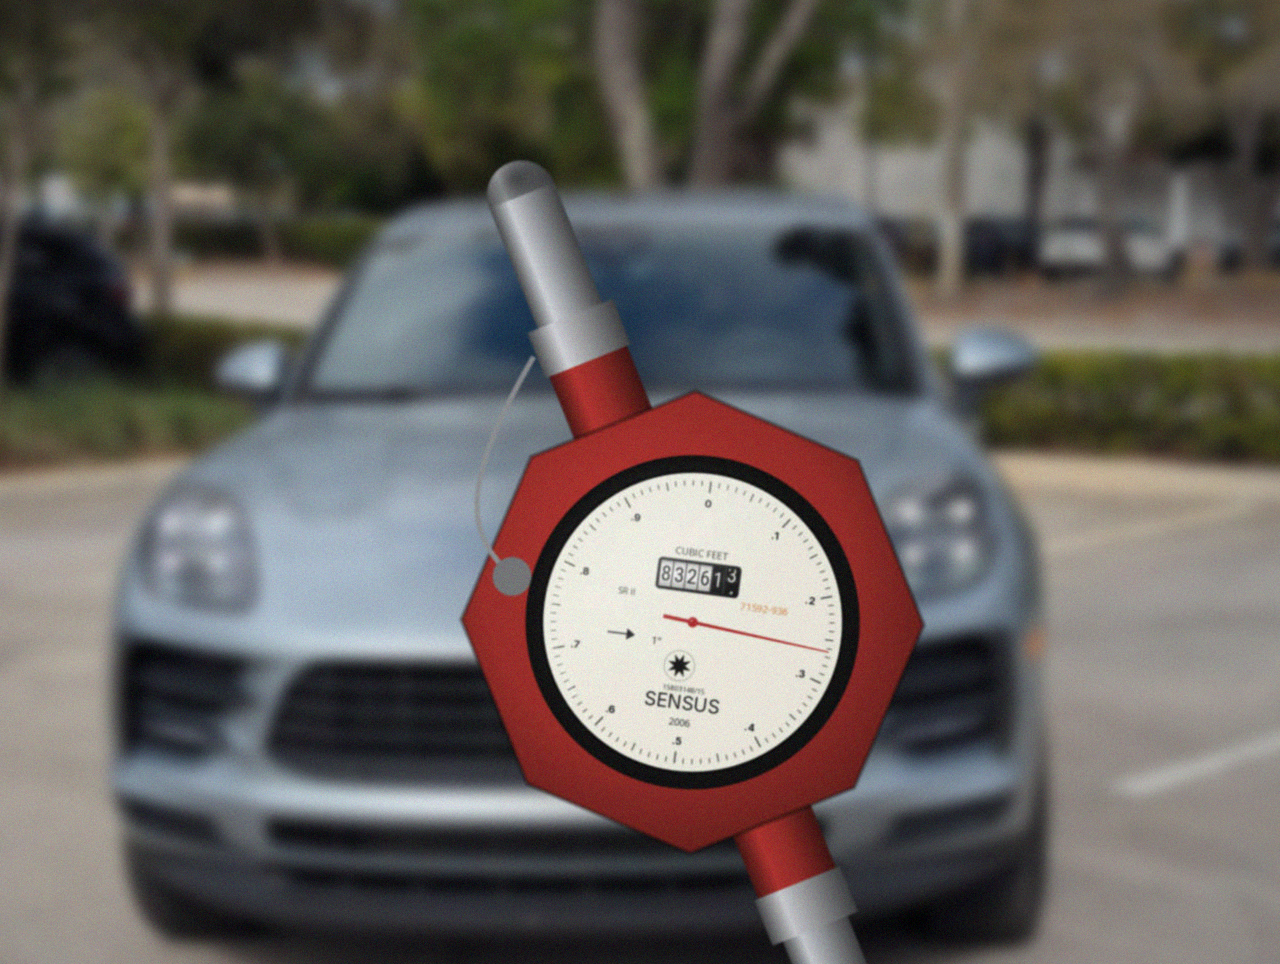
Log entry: {"value": 832613.26, "unit": "ft³"}
